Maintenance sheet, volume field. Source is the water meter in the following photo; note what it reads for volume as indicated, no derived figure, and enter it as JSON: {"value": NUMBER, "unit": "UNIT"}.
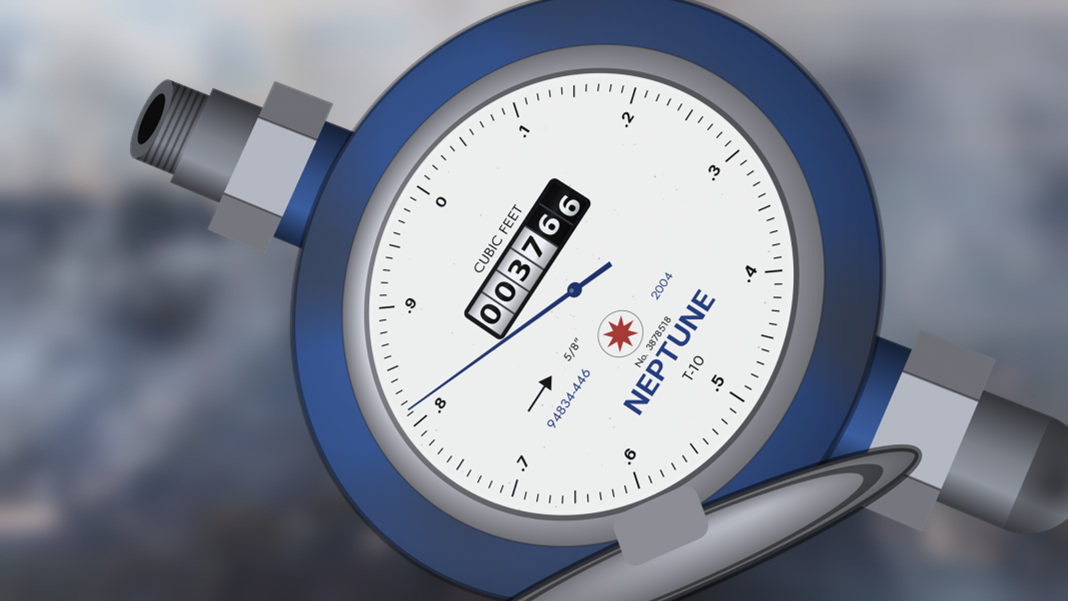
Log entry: {"value": 3765.81, "unit": "ft³"}
